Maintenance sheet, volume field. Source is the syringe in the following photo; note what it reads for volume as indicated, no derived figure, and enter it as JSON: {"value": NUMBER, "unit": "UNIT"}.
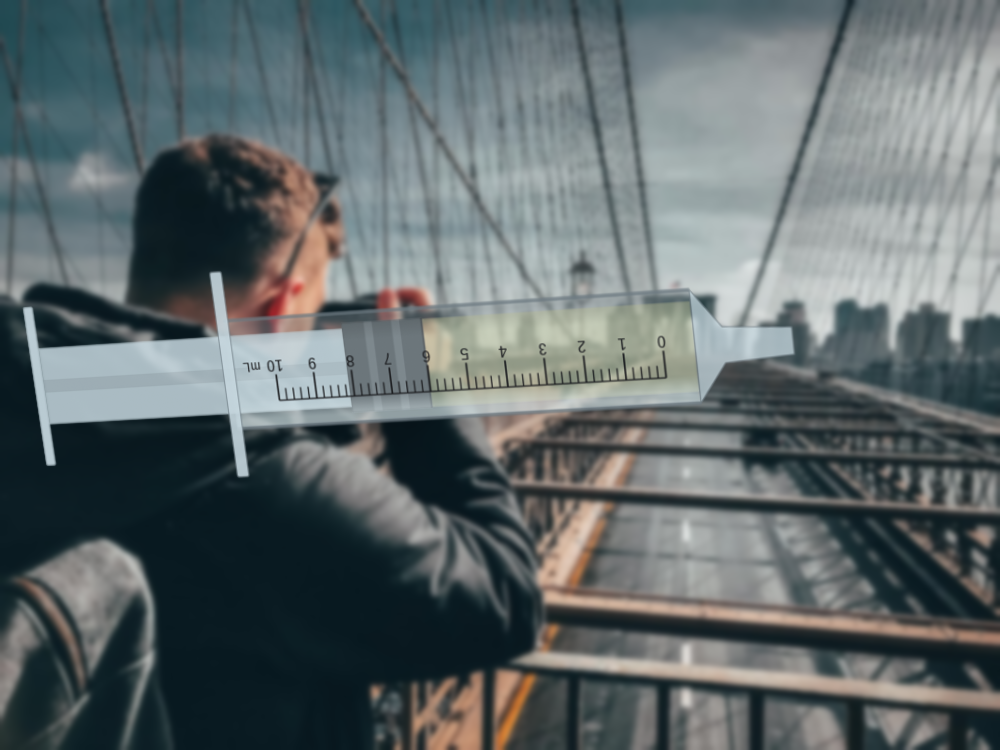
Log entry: {"value": 6, "unit": "mL"}
